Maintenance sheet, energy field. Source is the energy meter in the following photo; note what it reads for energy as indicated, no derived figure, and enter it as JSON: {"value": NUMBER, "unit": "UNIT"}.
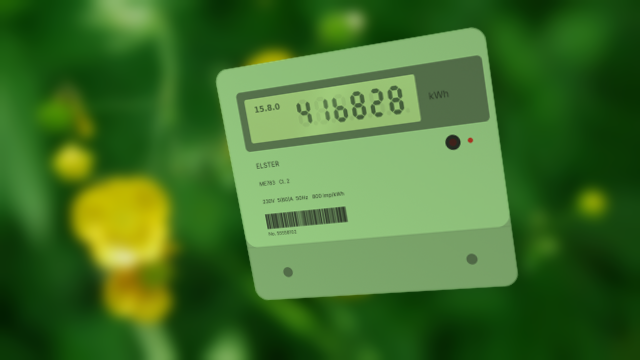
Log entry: {"value": 416828, "unit": "kWh"}
